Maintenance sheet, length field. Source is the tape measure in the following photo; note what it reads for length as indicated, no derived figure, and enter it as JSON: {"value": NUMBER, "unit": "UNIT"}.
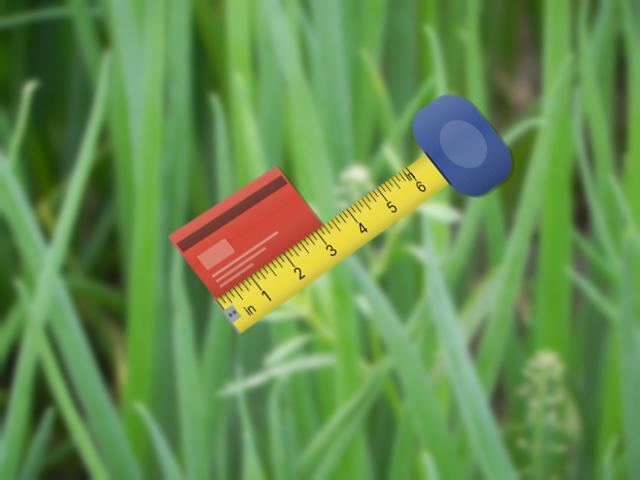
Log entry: {"value": 3.25, "unit": "in"}
